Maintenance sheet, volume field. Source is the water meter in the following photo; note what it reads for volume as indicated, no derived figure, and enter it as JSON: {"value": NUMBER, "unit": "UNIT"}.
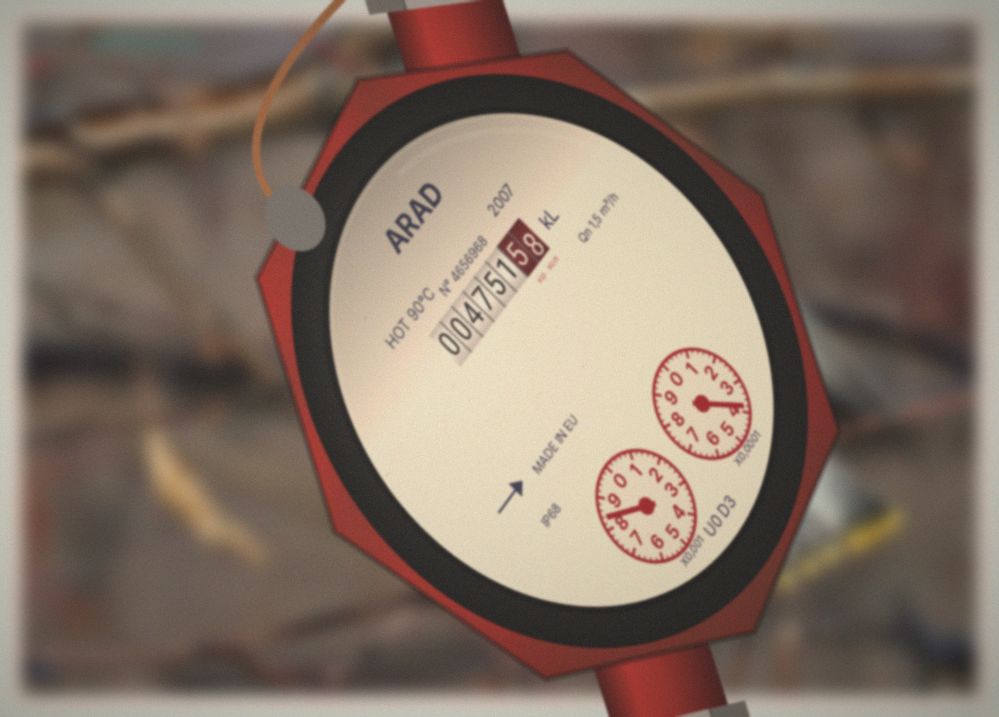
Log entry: {"value": 4751.5783, "unit": "kL"}
